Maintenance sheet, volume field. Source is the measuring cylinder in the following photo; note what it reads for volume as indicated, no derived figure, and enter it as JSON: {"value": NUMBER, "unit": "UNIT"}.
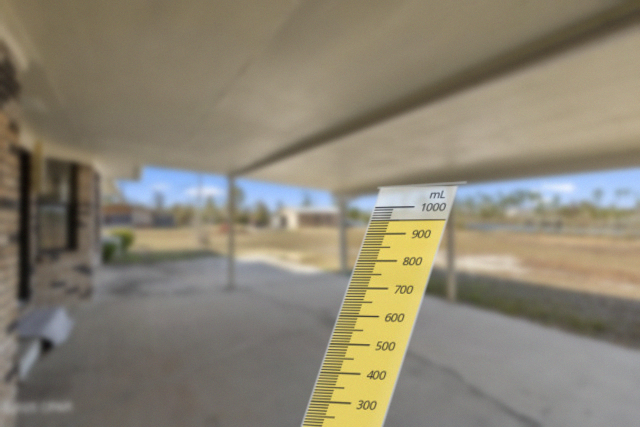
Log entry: {"value": 950, "unit": "mL"}
